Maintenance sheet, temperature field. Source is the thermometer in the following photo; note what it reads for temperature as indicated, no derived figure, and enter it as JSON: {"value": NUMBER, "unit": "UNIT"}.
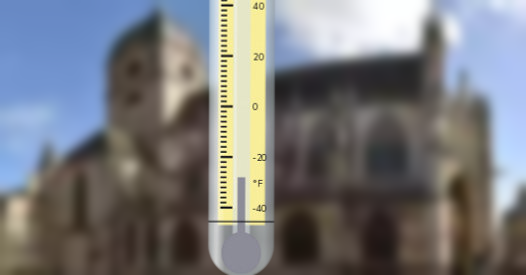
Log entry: {"value": -28, "unit": "°F"}
